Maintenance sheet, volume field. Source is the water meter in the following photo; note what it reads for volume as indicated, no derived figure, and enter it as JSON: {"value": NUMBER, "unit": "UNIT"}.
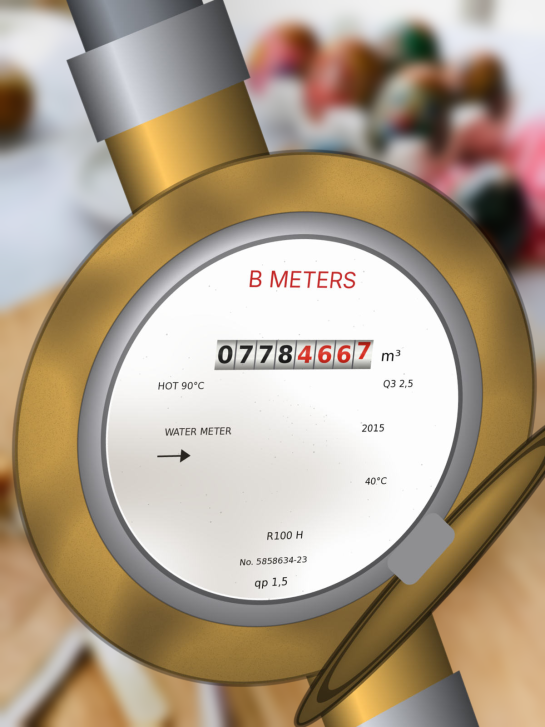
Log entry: {"value": 778.4667, "unit": "m³"}
